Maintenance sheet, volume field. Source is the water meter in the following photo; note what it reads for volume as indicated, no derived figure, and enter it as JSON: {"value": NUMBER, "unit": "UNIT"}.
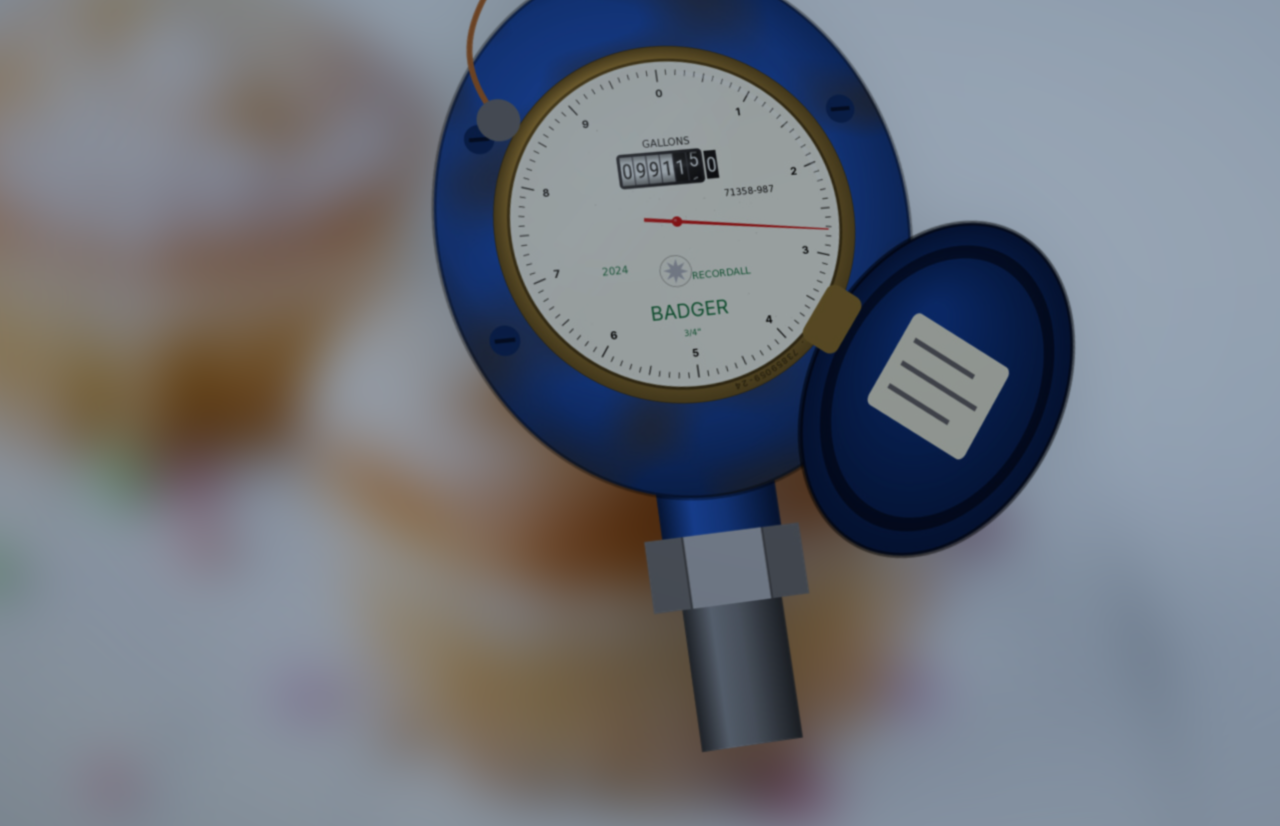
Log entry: {"value": 991152.7, "unit": "gal"}
